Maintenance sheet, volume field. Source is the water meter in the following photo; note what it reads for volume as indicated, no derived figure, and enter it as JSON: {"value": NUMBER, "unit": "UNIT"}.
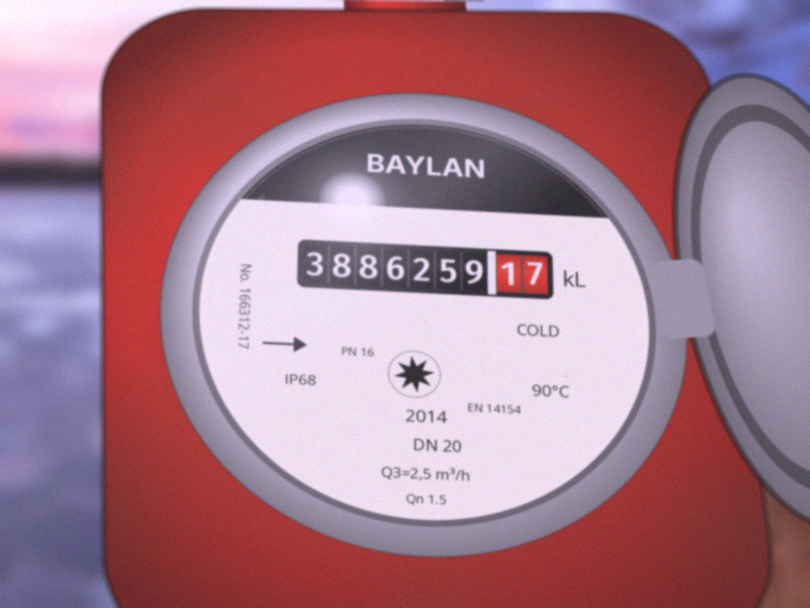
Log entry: {"value": 3886259.17, "unit": "kL"}
